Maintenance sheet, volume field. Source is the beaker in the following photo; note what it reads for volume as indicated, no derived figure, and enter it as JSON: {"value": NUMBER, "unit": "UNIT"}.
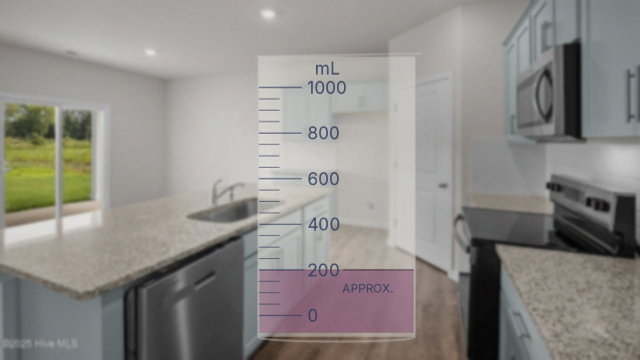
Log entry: {"value": 200, "unit": "mL"}
